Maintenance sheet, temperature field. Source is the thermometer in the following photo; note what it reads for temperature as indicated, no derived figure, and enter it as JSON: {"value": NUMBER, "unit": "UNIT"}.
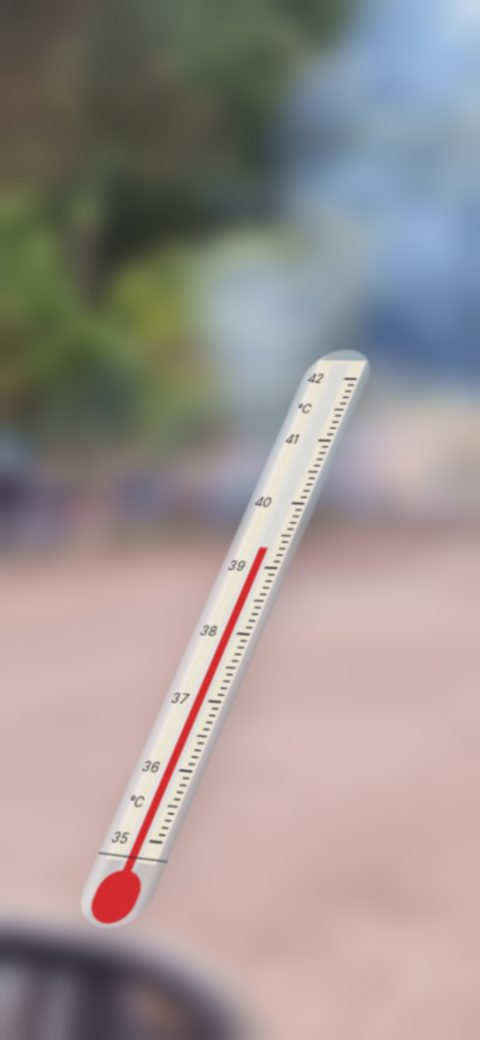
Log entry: {"value": 39.3, "unit": "°C"}
